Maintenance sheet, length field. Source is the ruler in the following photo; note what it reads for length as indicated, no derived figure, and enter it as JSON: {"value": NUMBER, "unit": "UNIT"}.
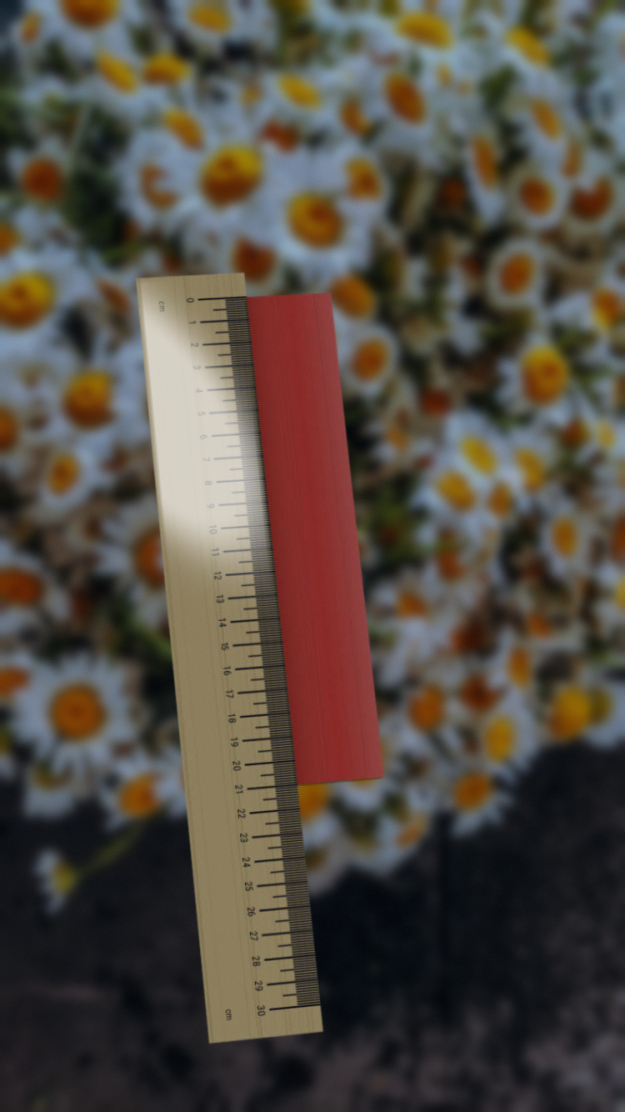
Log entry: {"value": 21, "unit": "cm"}
